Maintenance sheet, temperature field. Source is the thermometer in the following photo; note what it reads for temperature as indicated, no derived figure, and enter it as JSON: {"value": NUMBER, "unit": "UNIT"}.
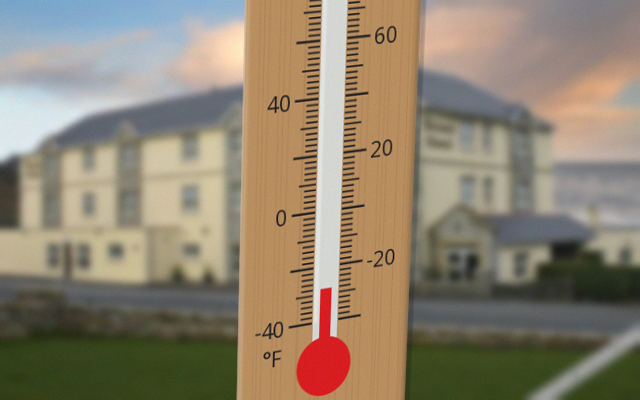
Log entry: {"value": -28, "unit": "°F"}
